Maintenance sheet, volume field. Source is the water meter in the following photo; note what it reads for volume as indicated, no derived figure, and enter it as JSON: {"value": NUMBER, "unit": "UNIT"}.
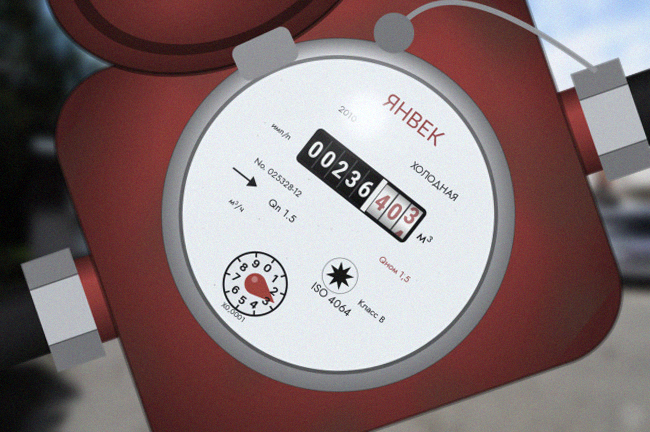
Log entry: {"value": 236.4032, "unit": "m³"}
